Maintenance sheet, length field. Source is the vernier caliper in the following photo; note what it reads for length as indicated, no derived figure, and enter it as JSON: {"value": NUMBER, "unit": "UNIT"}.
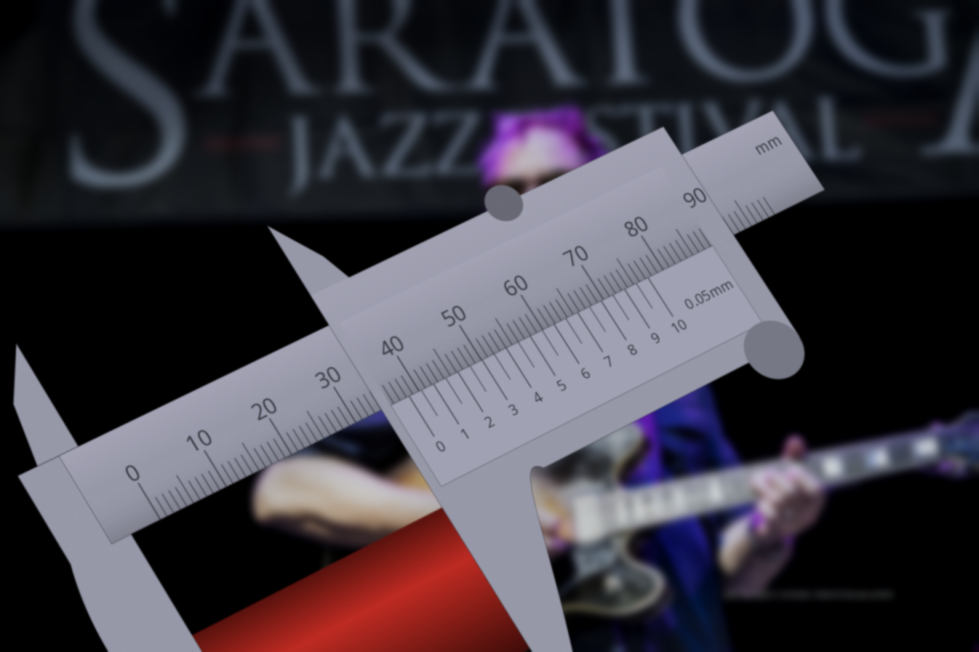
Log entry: {"value": 38.4, "unit": "mm"}
